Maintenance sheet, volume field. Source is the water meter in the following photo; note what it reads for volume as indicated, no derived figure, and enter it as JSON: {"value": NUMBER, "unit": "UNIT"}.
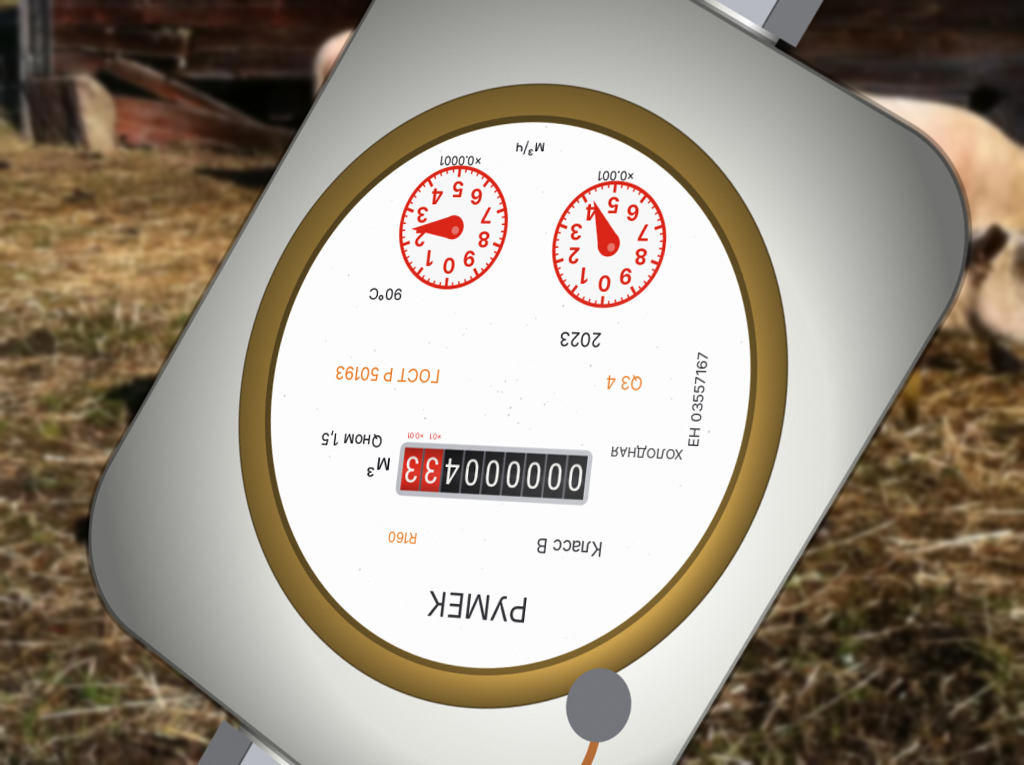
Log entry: {"value": 4.3342, "unit": "m³"}
